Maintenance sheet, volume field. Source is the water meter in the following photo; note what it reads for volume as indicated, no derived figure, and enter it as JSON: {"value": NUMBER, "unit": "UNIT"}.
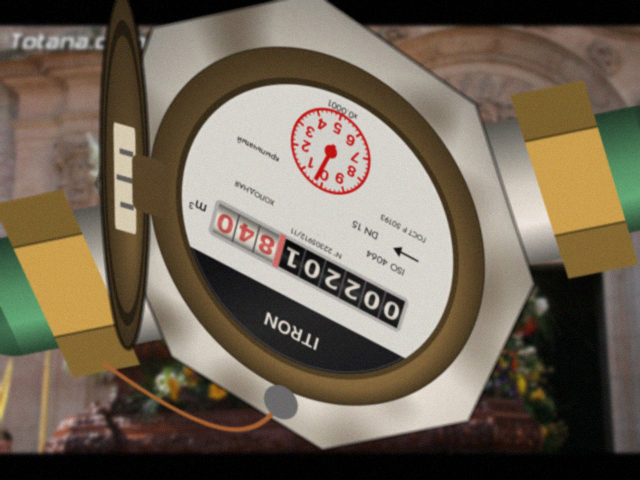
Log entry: {"value": 2201.8400, "unit": "m³"}
